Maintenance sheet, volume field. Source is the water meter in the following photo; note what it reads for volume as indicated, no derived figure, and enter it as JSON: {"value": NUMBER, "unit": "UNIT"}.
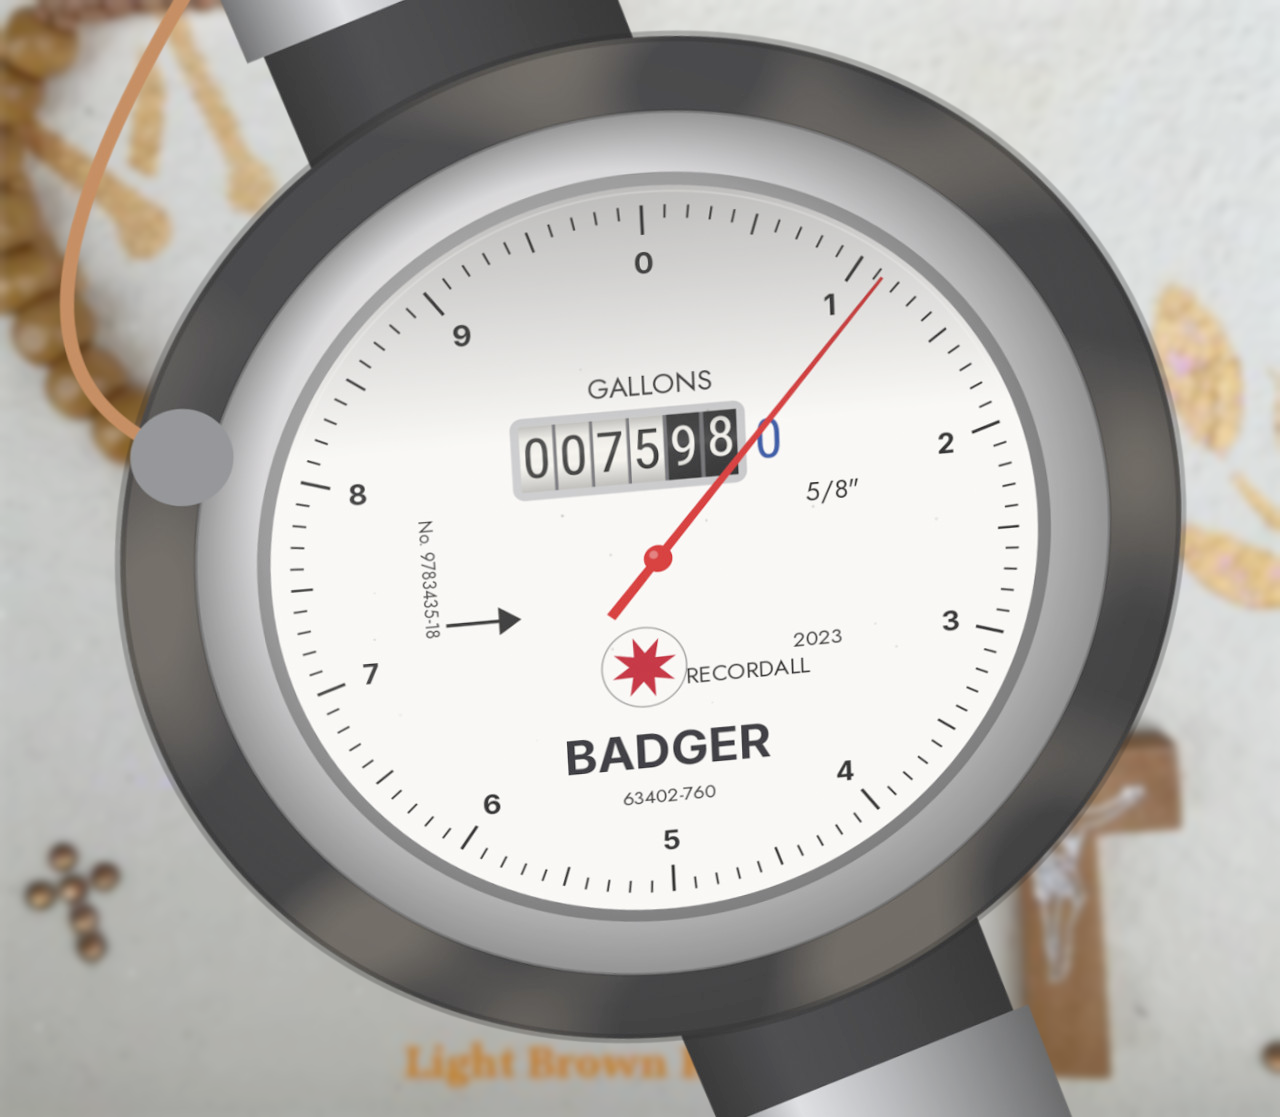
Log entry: {"value": 75981.1, "unit": "gal"}
